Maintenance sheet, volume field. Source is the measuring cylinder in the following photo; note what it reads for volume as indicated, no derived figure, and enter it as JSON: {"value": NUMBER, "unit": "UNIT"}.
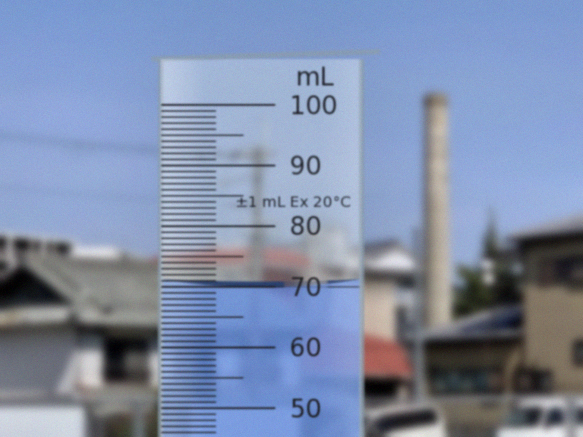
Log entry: {"value": 70, "unit": "mL"}
